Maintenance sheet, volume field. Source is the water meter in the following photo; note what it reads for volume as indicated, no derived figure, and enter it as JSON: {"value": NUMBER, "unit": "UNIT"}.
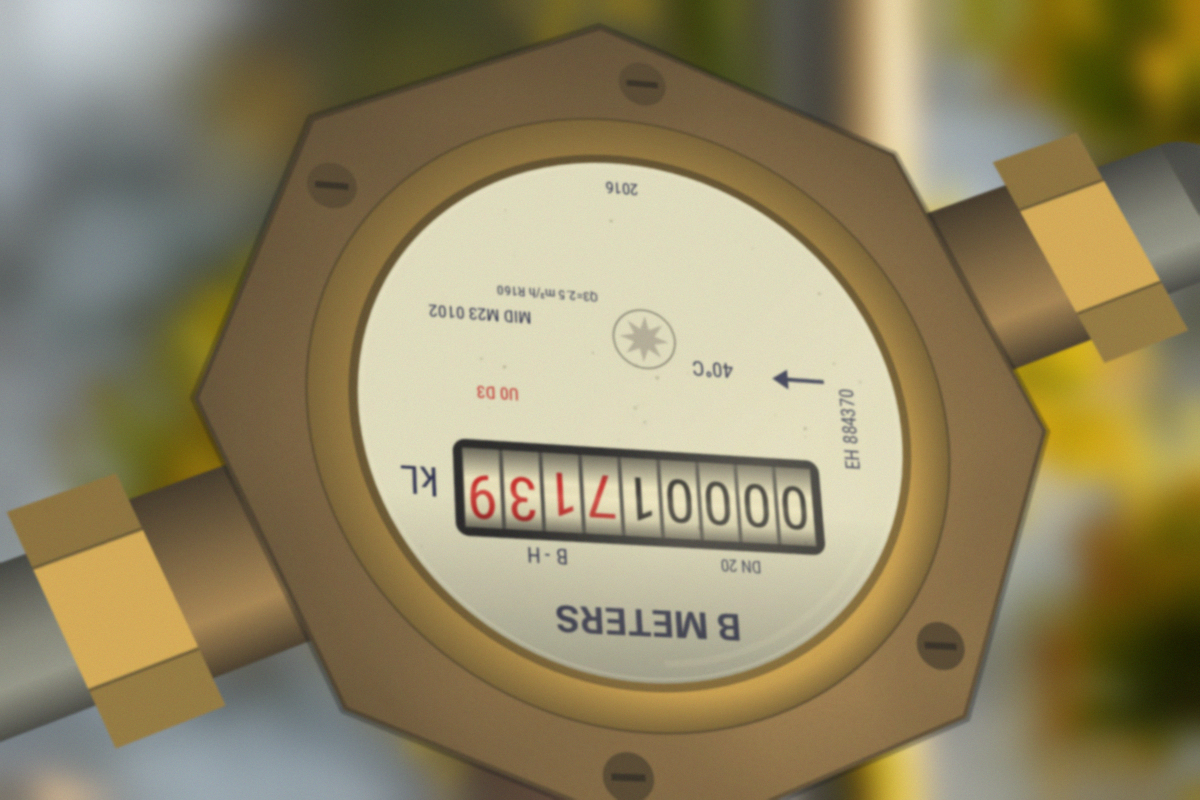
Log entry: {"value": 1.7139, "unit": "kL"}
